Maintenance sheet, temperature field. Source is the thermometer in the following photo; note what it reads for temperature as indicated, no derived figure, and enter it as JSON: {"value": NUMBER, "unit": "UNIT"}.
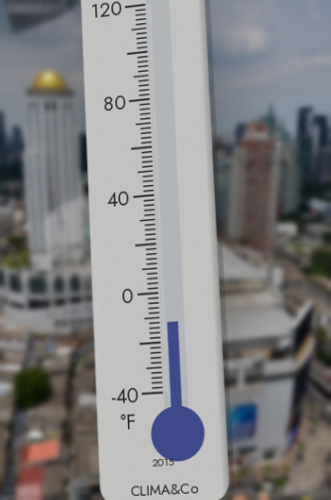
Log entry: {"value": -12, "unit": "°F"}
